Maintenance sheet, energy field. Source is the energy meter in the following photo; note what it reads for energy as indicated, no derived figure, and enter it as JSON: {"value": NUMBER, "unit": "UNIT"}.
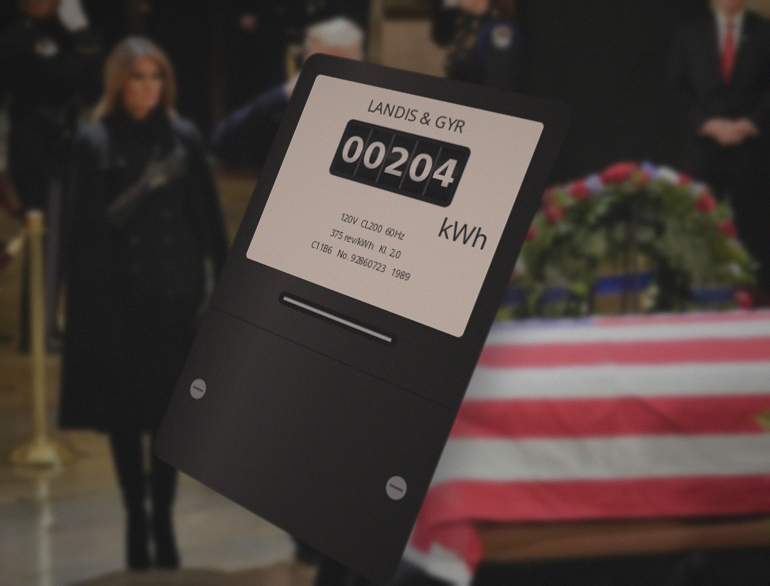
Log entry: {"value": 204, "unit": "kWh"}
